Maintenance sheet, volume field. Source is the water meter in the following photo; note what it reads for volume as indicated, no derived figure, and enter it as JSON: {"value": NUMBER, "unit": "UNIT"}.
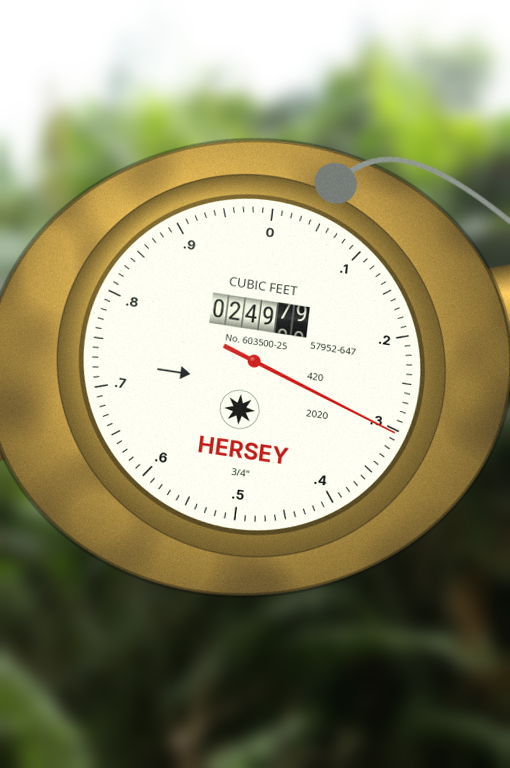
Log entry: {"value": 24979.30, "unit": "ft³"}
